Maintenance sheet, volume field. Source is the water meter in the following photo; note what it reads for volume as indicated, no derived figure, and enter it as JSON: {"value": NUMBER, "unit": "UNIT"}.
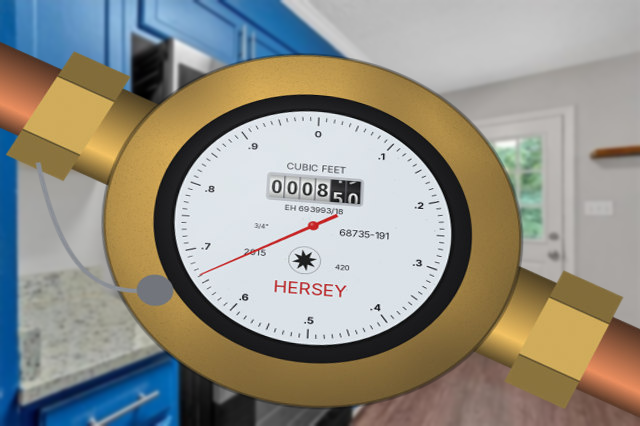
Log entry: {"value": 849.66, "unit": "ft³"}
